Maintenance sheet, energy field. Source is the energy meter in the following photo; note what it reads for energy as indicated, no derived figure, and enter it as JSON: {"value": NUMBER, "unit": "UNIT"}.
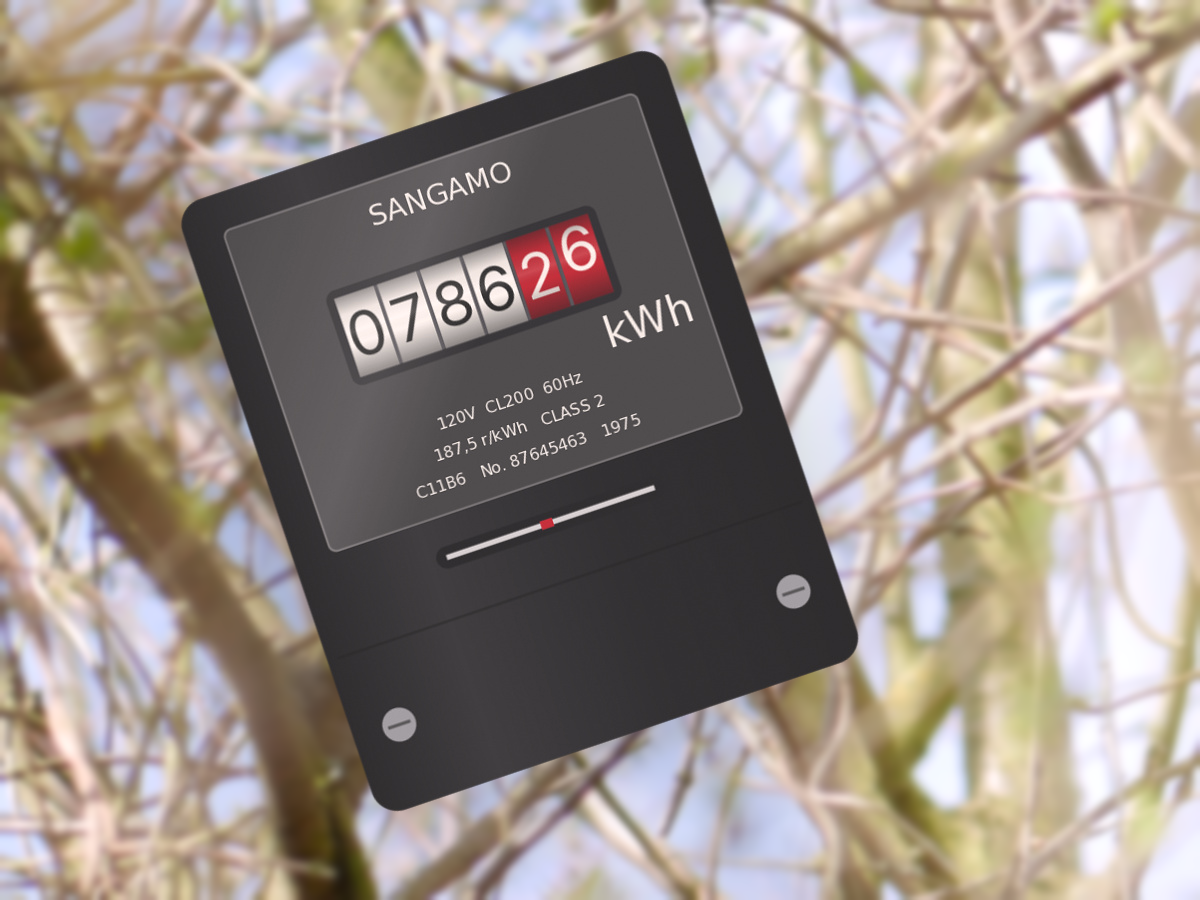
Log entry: {"value": 786.26, "unit": "kWh"}
